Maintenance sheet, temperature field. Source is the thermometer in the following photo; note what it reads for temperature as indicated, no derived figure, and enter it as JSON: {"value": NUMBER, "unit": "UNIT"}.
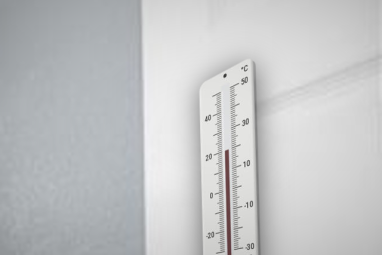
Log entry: {"value": 20, "unit": "°C"}
